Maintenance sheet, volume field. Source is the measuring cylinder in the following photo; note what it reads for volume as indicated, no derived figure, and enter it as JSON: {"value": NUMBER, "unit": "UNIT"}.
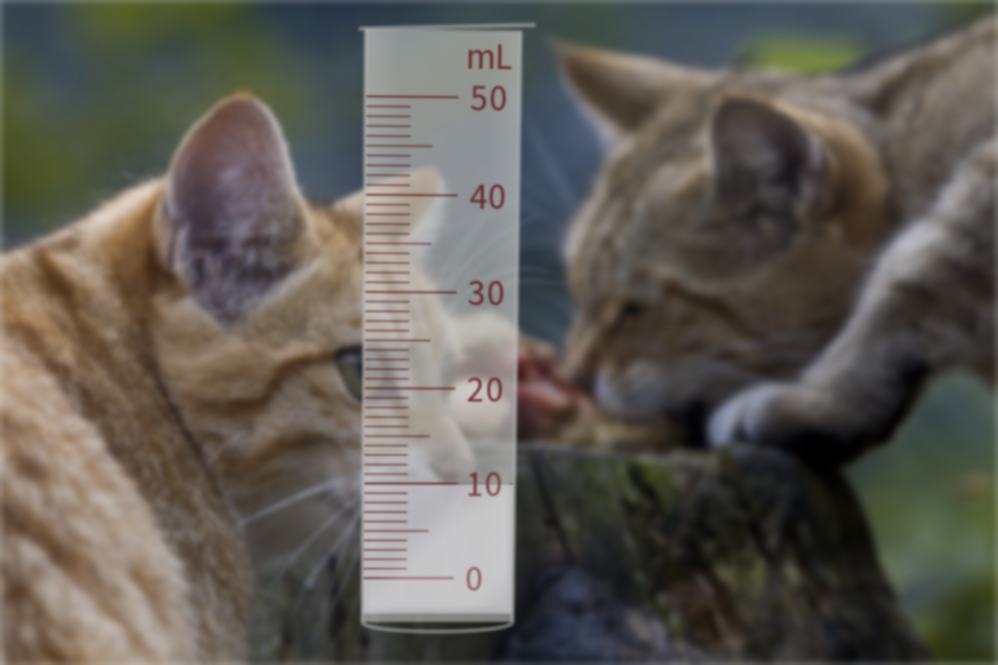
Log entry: {"value": 10, "unit": "mL"}
